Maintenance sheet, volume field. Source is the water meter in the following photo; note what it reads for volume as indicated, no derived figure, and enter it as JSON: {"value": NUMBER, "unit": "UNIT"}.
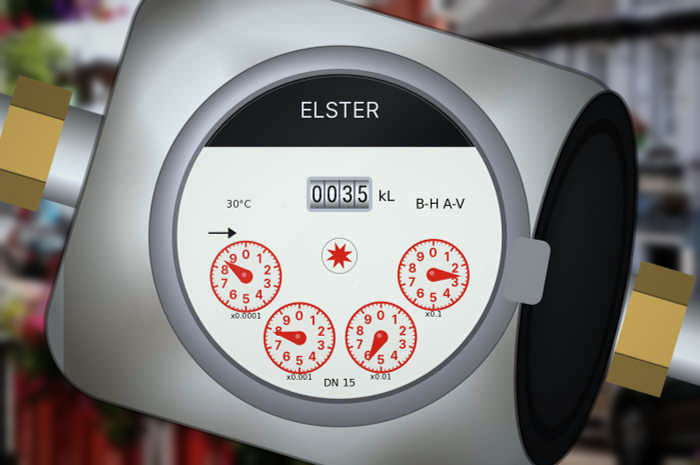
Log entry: {"value": 35.2578, "unit": "kL"}
